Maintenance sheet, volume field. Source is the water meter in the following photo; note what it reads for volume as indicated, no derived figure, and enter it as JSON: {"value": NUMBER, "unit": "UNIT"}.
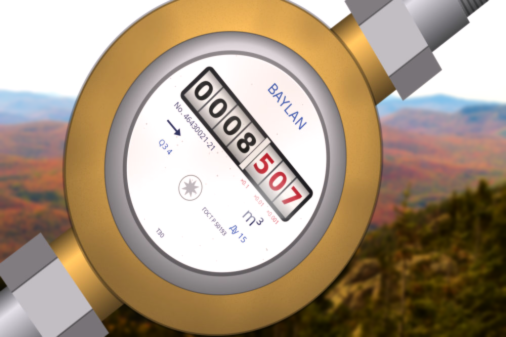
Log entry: {"value": 8.507, "unit": "m³"}
